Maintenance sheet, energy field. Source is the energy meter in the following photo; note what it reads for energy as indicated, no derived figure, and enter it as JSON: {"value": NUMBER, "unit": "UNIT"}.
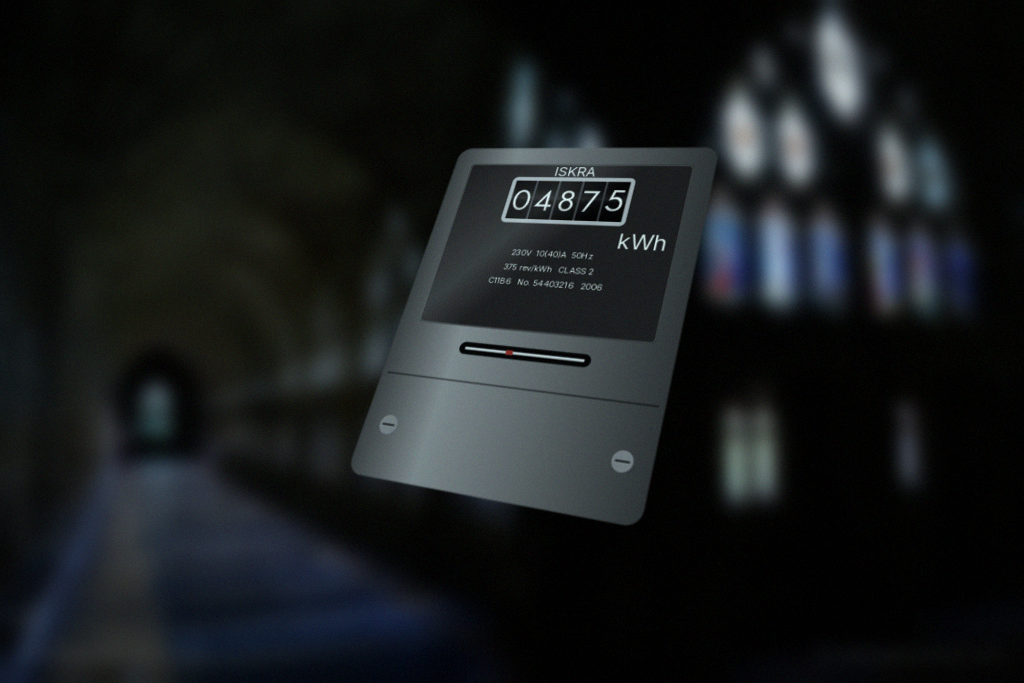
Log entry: {"value": 4875, "unit": "kWh"}
